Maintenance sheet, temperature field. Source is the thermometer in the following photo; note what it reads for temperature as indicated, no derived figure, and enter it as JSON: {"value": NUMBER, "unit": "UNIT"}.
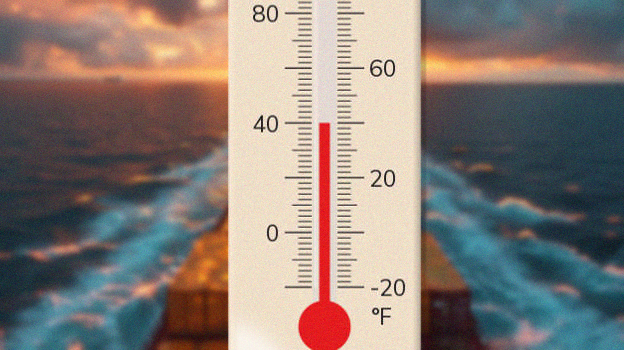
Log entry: {"value": 40, "unit": "°F"}
